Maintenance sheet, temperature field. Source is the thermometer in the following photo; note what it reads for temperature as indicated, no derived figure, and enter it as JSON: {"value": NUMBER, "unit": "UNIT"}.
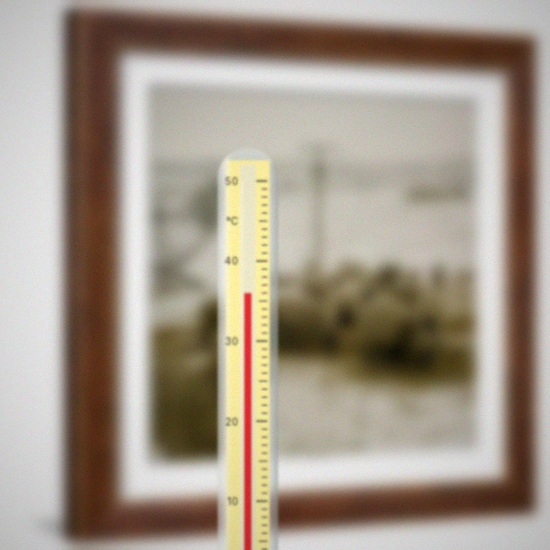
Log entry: {"value": 36, "unit": "°C"}
